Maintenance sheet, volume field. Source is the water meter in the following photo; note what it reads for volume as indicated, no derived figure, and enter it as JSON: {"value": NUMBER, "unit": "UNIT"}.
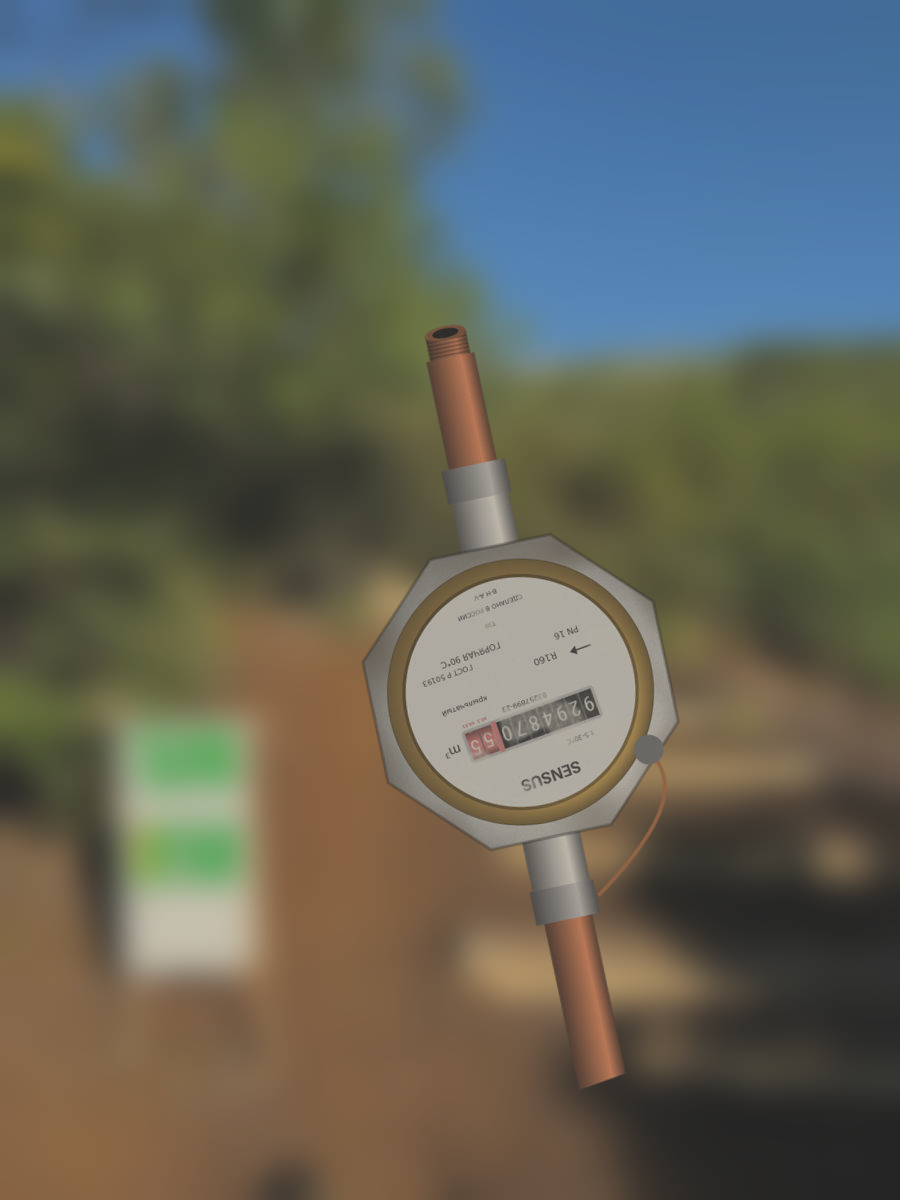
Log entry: {"value": 9294870.55, "unit": "m³"}
